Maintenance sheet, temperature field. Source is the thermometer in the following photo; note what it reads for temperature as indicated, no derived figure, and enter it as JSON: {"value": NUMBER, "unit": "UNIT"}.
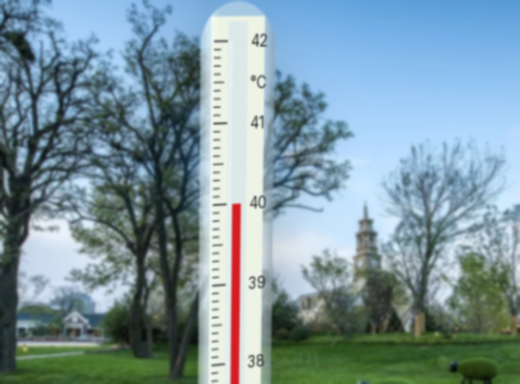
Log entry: {"value": 40, "unit": "°C"}
